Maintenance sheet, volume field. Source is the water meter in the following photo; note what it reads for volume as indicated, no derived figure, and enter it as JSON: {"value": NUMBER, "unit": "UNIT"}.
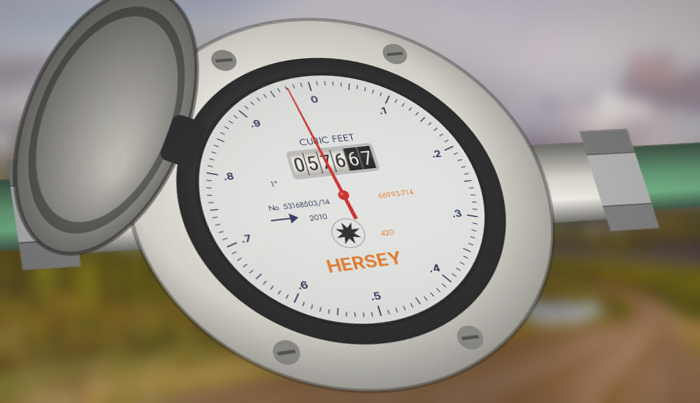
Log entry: {"value": 57666.97, "unit": "ft³"}
